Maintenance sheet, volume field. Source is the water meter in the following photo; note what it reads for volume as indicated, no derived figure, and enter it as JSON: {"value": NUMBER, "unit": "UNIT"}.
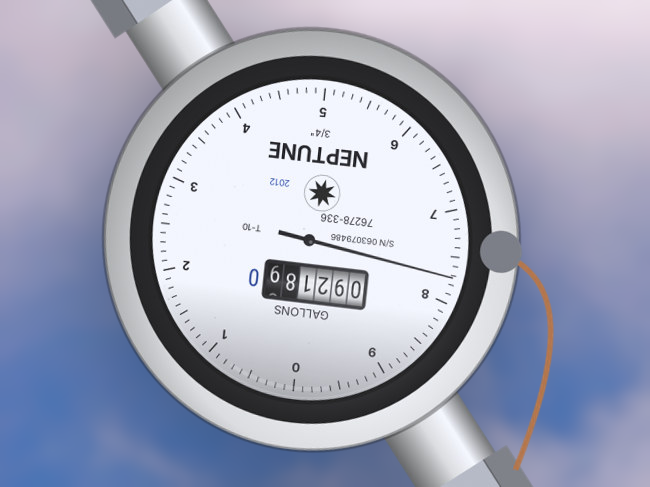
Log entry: {"value": 921887.7, "unit": "gal"}
